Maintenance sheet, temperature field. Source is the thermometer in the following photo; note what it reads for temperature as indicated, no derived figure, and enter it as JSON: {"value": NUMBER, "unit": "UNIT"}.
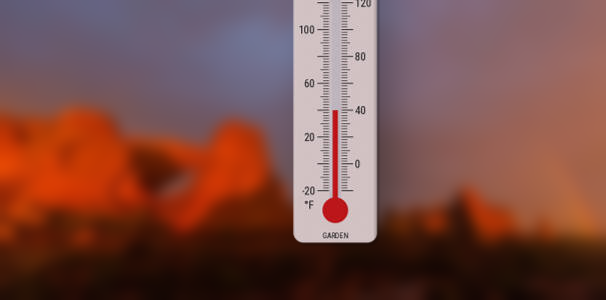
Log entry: {"value": 40, "unit": "°F"}
